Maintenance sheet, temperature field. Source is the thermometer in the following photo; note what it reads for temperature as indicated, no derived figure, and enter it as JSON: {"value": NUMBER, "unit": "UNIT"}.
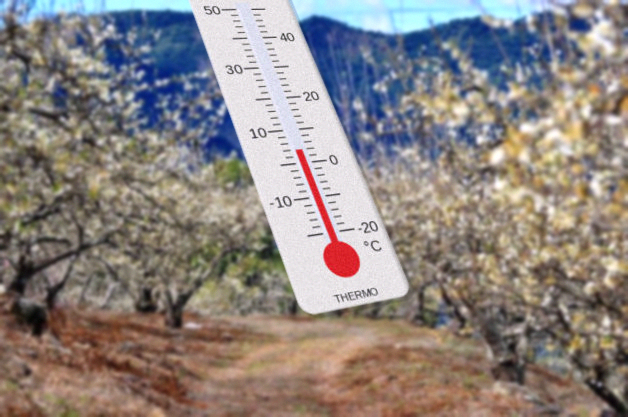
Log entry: {"value": 4, "unit": "°C"}
